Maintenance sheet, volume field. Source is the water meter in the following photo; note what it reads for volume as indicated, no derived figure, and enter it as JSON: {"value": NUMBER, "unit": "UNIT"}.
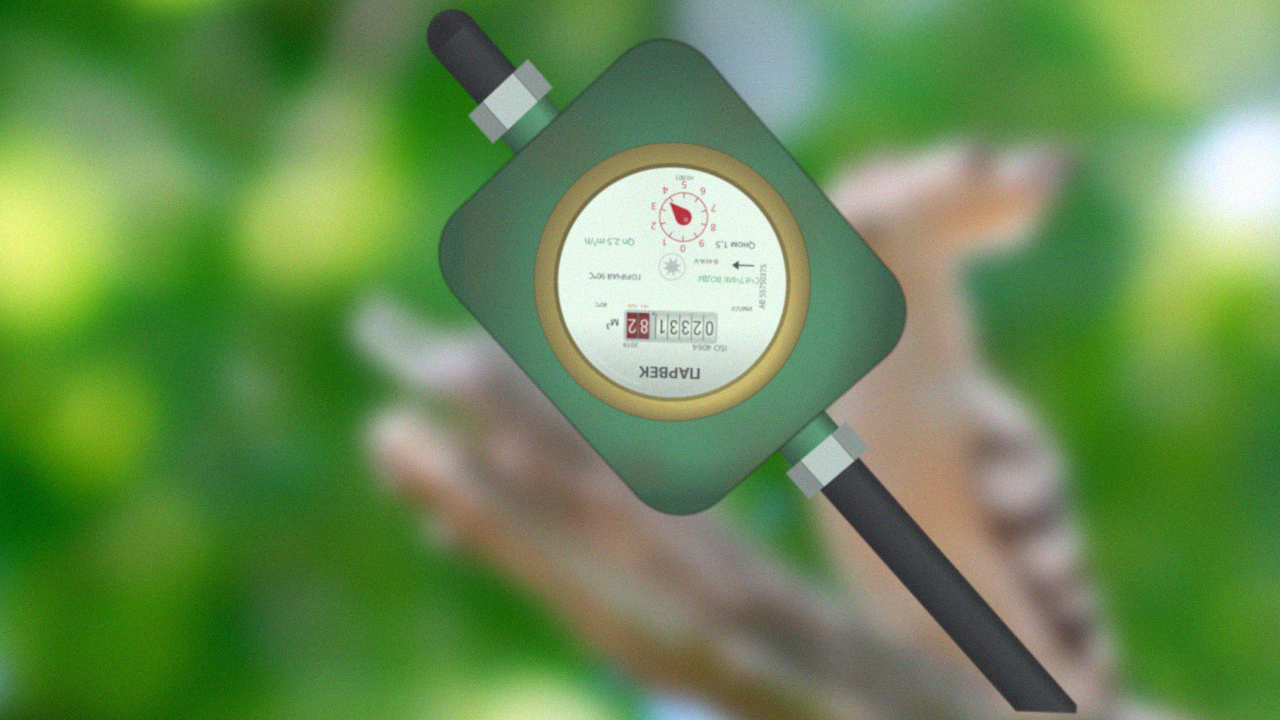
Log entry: {"value": 2331.823, "unit": "m³"}
